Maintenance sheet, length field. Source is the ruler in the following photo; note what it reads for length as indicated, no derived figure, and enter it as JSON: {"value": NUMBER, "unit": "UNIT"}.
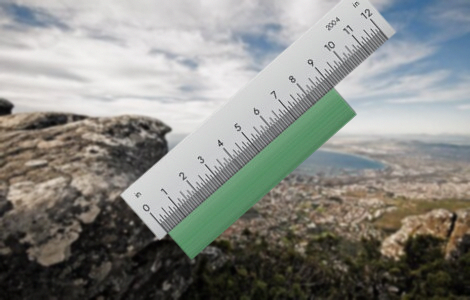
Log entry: {"value": 9, "unit": "in"}
